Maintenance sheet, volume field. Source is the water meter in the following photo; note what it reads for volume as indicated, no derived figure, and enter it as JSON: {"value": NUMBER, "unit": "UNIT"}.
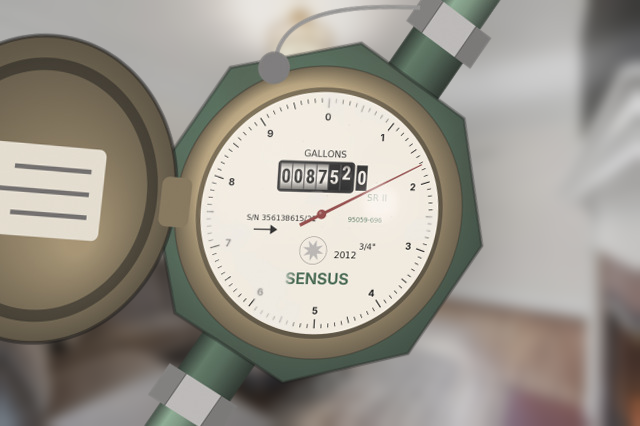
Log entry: {"value": 87521.7, "unit": "gal"}
